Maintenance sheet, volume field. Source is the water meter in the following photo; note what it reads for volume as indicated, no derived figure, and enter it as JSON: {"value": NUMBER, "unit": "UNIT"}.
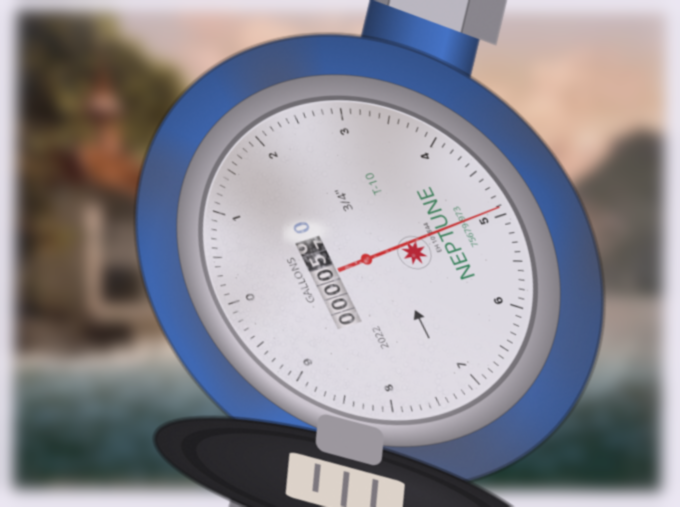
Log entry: {"value": 564.9, "unit": "gal"}
